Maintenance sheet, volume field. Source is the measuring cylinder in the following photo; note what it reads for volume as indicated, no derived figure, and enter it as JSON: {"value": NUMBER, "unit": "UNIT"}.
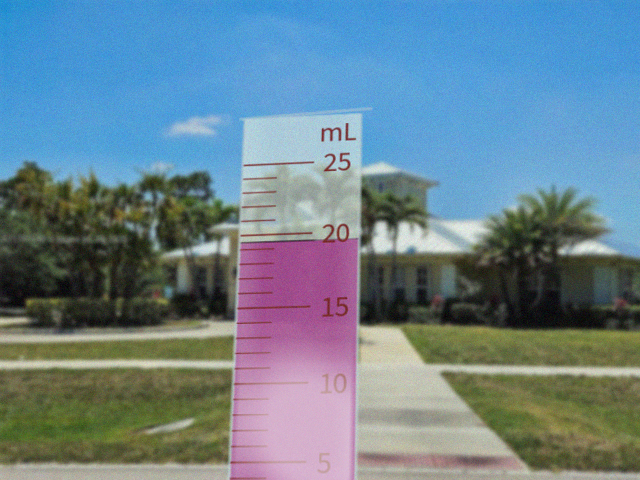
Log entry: {"value": 19.5, "unit": "mL"}
